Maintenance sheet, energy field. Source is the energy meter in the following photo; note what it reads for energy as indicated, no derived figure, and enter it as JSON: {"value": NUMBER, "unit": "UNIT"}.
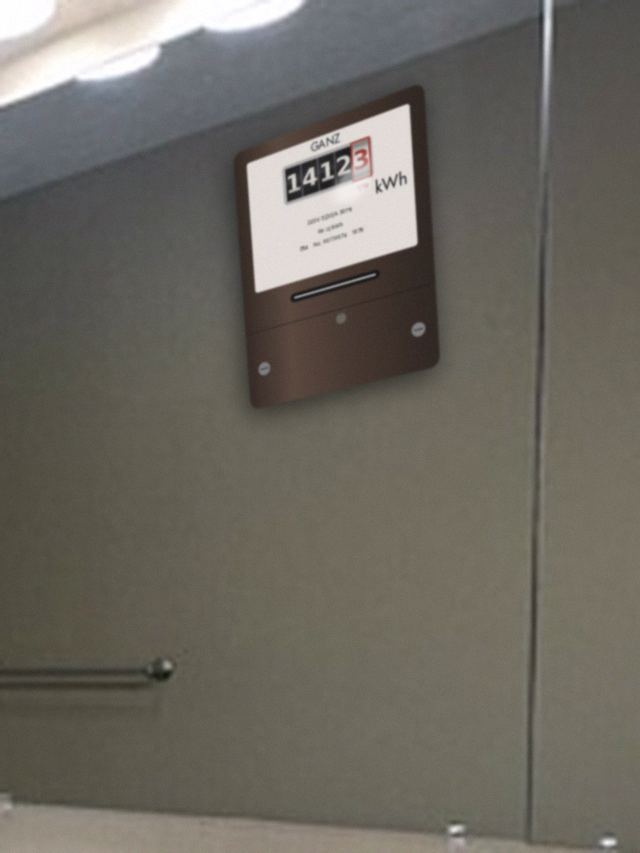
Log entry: {"value": 1412.3, "unit": "kWh"}
